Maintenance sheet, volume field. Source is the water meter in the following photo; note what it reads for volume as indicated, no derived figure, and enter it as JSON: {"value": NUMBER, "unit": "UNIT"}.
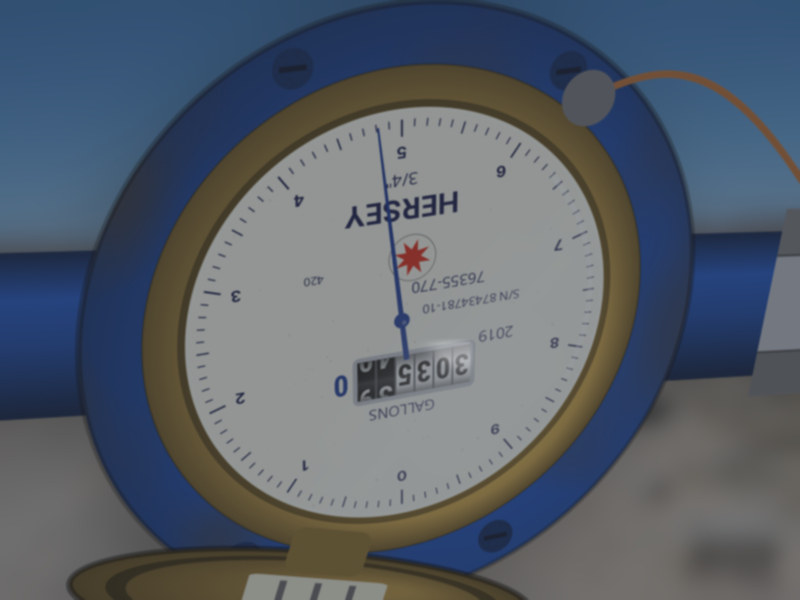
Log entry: {"value": 3035394.8, "unit": "gal"}
